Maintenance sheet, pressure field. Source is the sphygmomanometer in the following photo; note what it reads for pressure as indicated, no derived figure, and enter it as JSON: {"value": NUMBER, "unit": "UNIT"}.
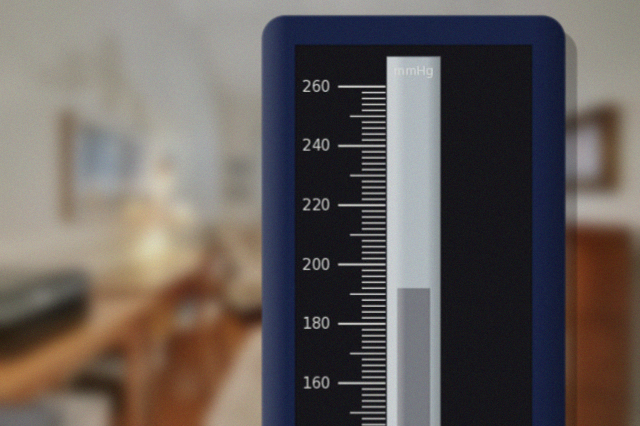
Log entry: {"value": 192, "unit": "mmHg"}
